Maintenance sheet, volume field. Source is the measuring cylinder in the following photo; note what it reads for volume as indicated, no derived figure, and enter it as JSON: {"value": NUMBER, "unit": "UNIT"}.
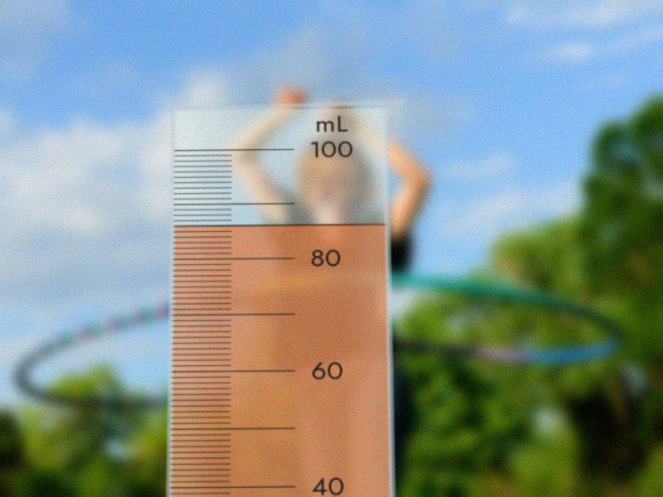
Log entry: {"value": 86, "unit": "mL"}
